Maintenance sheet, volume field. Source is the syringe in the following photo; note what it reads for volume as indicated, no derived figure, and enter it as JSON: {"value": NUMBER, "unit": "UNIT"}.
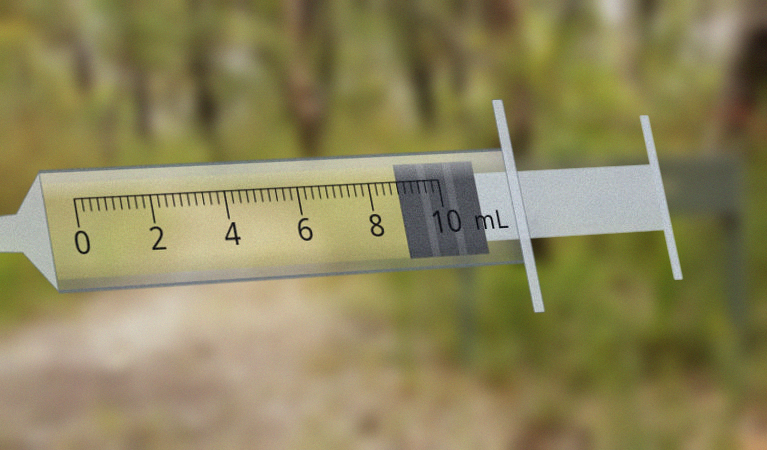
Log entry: {"value": 8.8, "unit": "mL"}
